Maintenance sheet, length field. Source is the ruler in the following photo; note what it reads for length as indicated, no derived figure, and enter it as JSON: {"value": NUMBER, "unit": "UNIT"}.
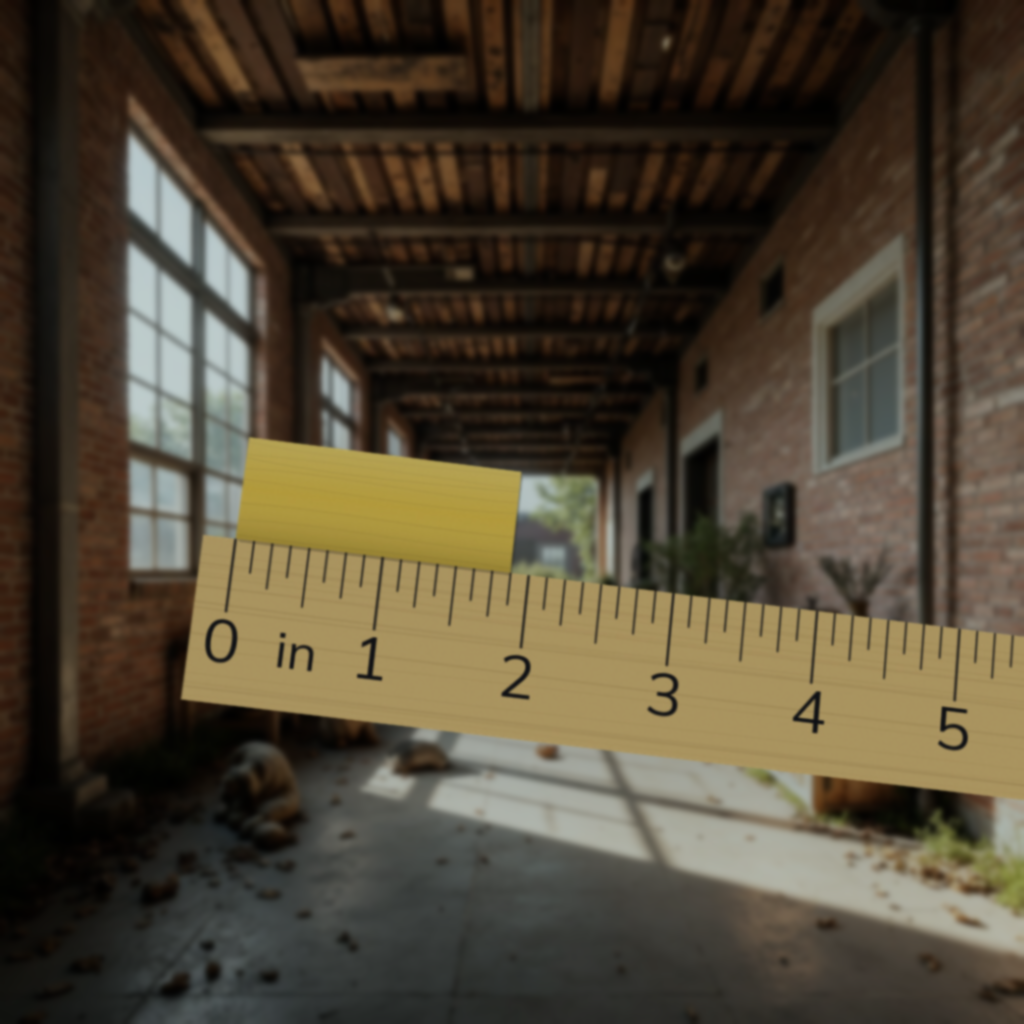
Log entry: {"value": 1.875, "unit": "in"}
